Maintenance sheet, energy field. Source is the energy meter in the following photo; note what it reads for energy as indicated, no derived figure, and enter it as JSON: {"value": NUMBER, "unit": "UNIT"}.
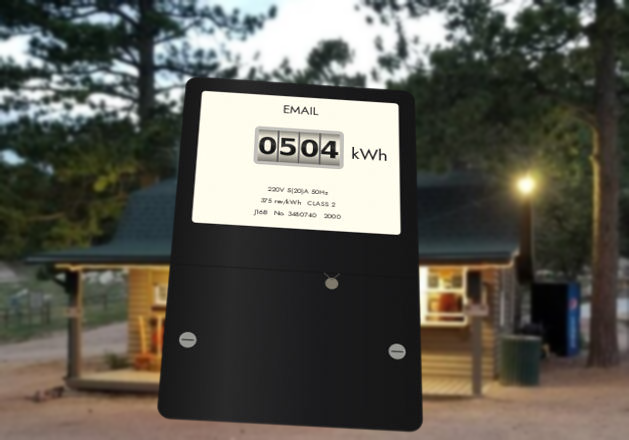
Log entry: {"value": 504, "unit": "kWh"}
